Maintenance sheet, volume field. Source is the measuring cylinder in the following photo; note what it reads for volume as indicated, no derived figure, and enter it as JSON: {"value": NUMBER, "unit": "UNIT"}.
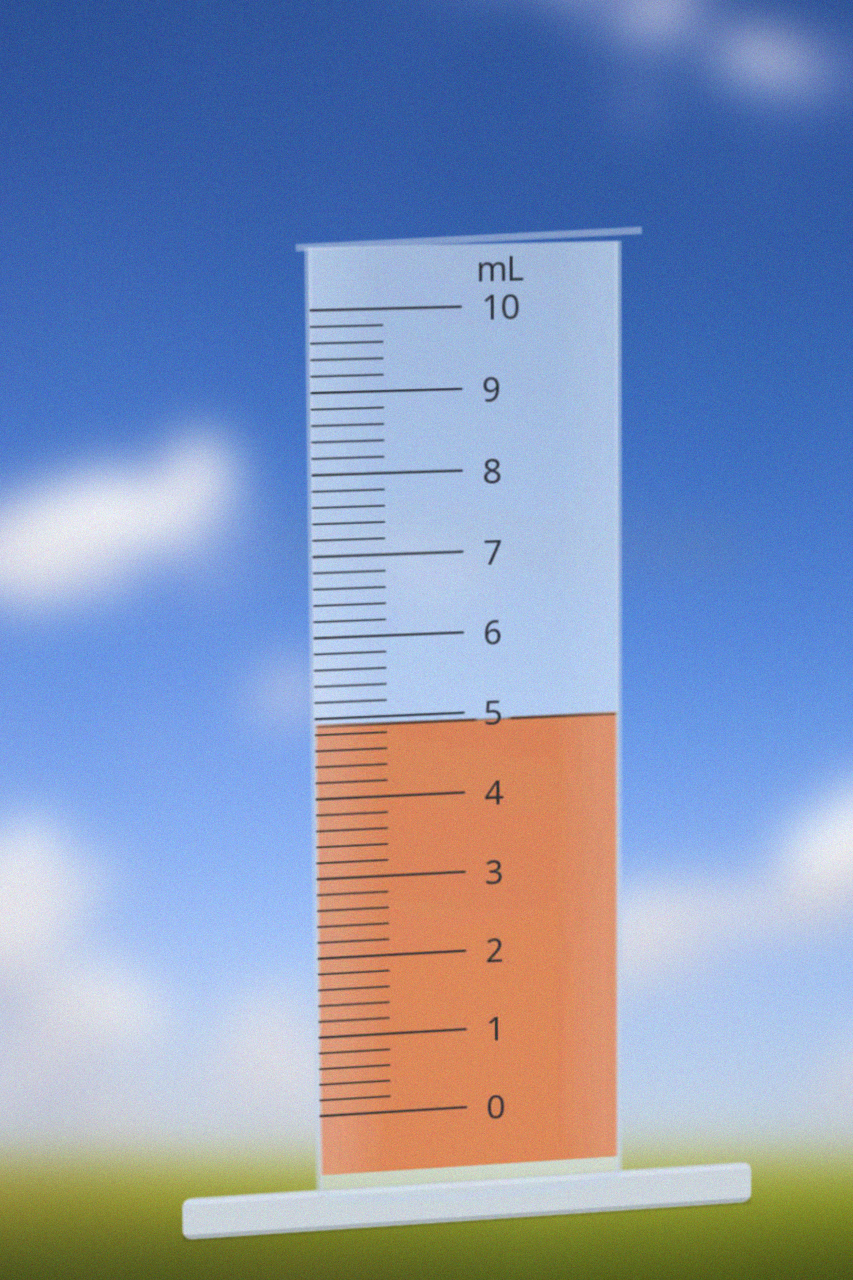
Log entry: {"value": 4.9, "unit": "mL"}
